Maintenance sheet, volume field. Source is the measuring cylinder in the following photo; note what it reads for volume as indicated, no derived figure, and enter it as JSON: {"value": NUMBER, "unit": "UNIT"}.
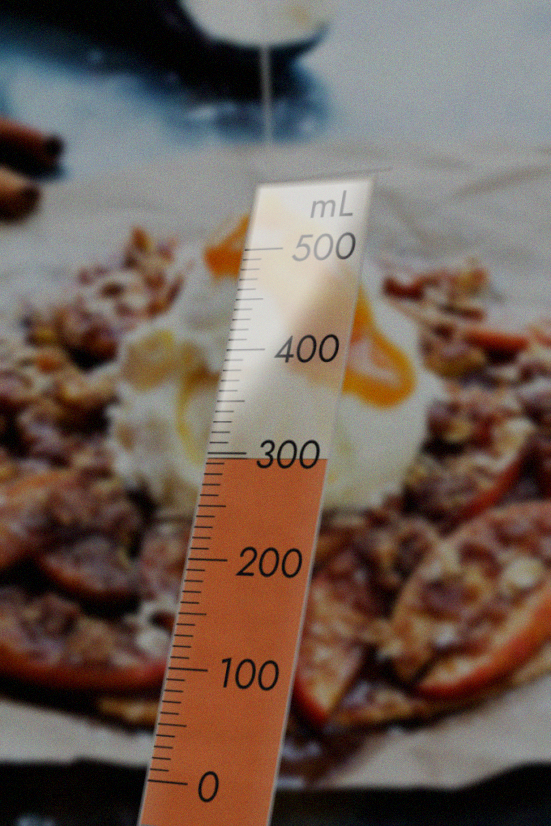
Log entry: {"value": 295, "unit": "mL"}
